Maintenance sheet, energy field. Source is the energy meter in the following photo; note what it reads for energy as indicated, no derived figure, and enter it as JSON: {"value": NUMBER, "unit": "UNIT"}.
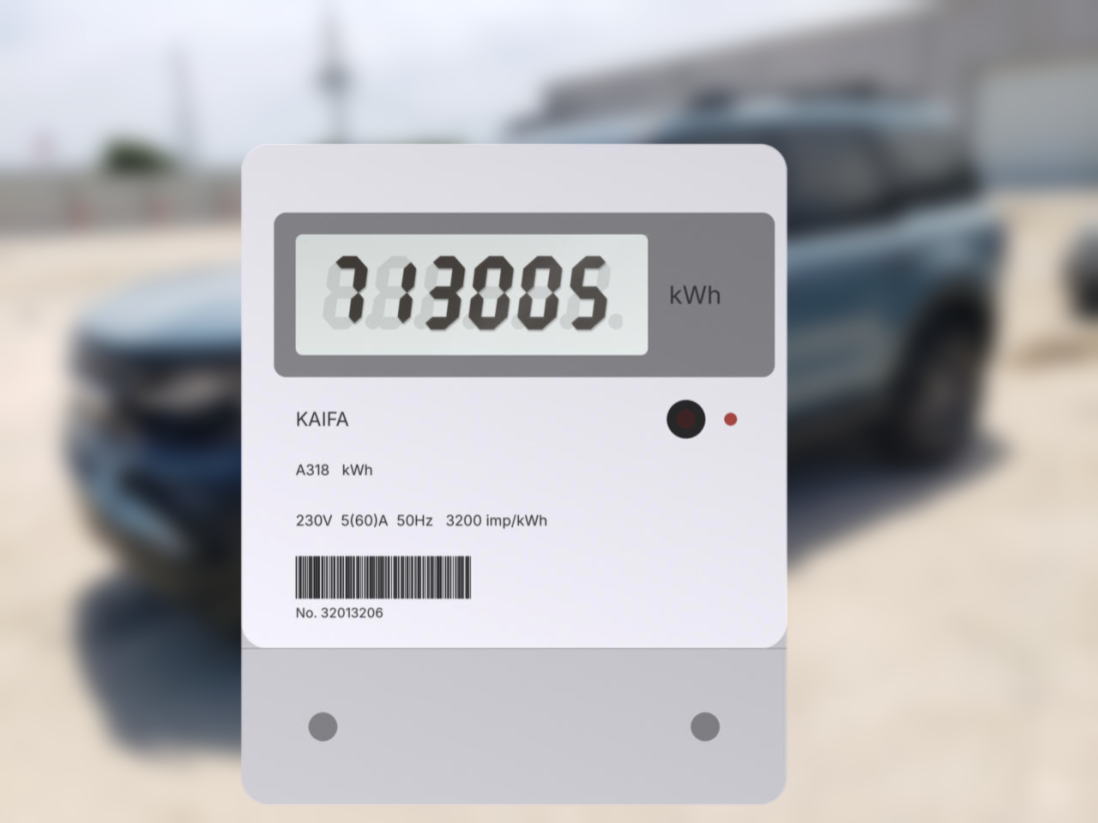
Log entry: {"value": 713005, "unit": "kWh"}
